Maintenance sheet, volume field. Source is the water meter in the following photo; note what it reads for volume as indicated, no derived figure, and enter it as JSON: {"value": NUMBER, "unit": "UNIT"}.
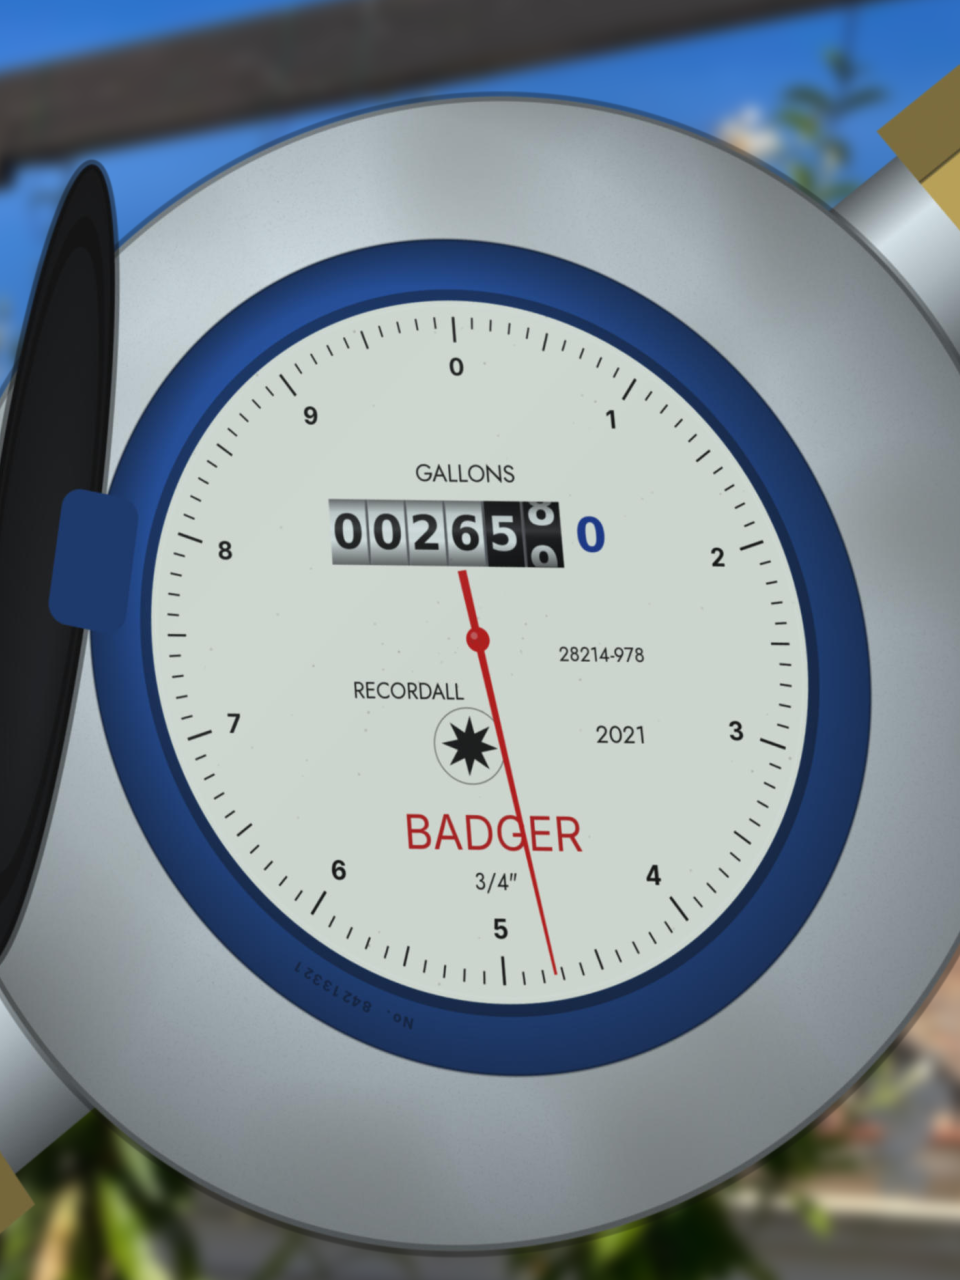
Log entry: {"value": 26584.7, "unit": "gal"}
